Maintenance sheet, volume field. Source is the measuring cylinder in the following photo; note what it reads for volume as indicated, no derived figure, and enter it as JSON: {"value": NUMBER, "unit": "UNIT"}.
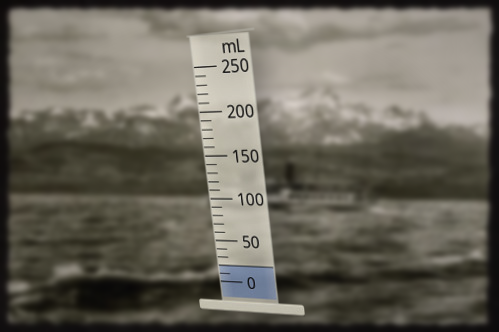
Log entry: {"value": 20, "unit": "mL"}
